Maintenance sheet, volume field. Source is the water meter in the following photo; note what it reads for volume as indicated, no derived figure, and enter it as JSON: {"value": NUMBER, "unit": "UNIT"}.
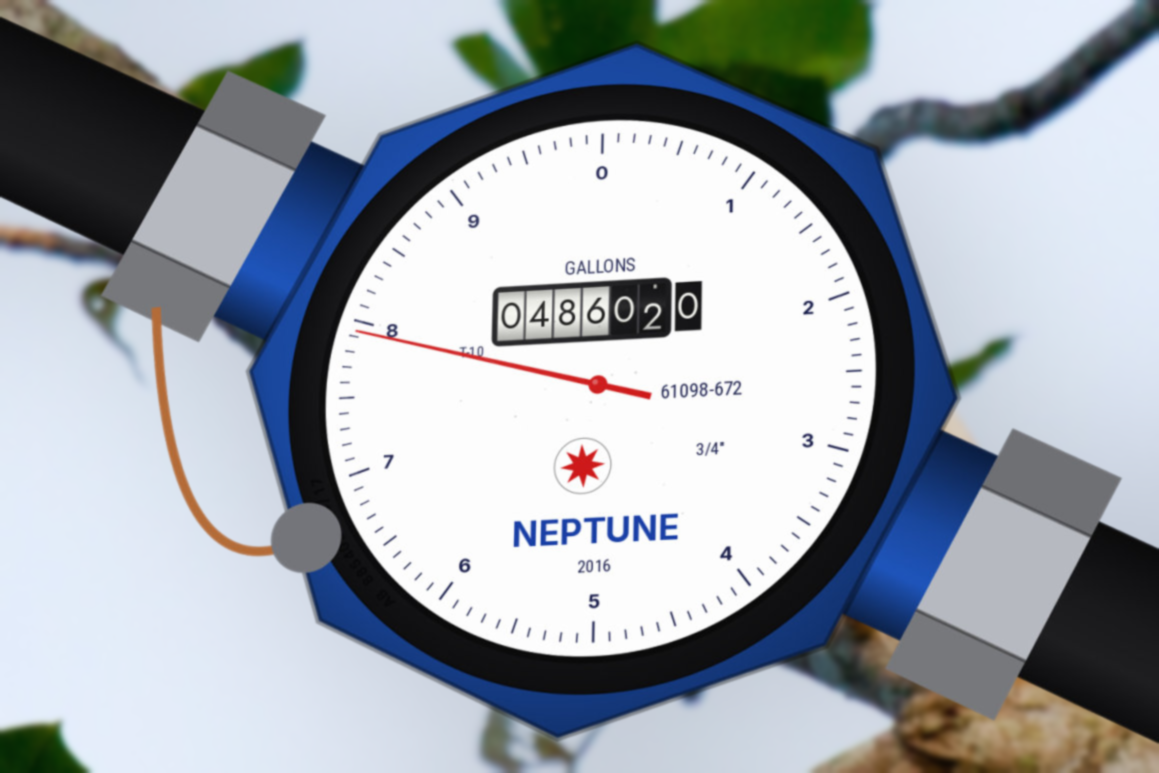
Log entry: {"value": 486017.9, "unit": "gal"}
